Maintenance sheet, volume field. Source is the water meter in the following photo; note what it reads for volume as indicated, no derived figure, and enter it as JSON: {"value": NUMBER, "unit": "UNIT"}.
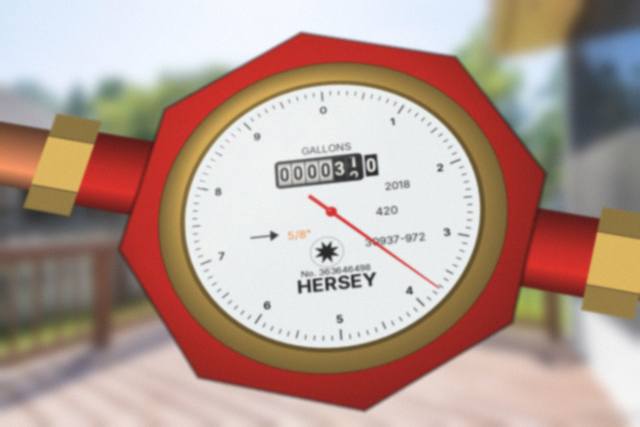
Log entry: {"value": 313.7, "unit": "gal"}
